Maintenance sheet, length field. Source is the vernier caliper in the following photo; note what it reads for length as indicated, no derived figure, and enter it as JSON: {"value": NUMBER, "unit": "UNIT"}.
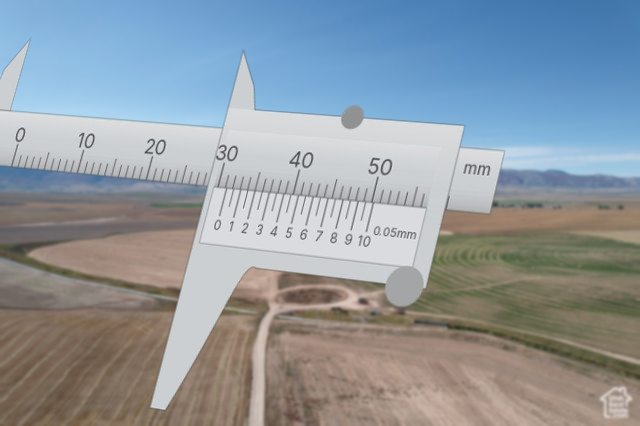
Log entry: {"value": 31.2, "unit": "mm"}
